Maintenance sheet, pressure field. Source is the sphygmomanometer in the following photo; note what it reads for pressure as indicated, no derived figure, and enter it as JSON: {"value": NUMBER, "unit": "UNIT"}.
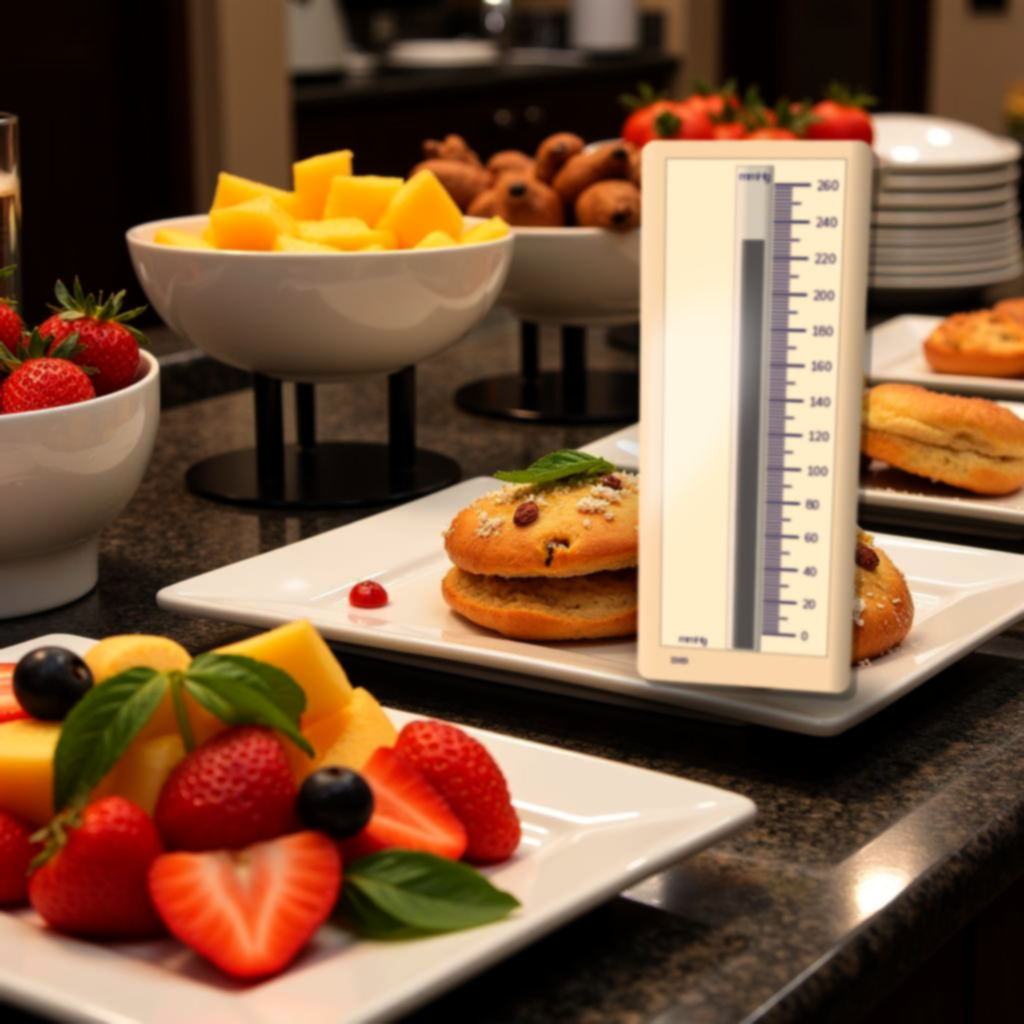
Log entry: {"value": 230, "unit": "mmHg"}
